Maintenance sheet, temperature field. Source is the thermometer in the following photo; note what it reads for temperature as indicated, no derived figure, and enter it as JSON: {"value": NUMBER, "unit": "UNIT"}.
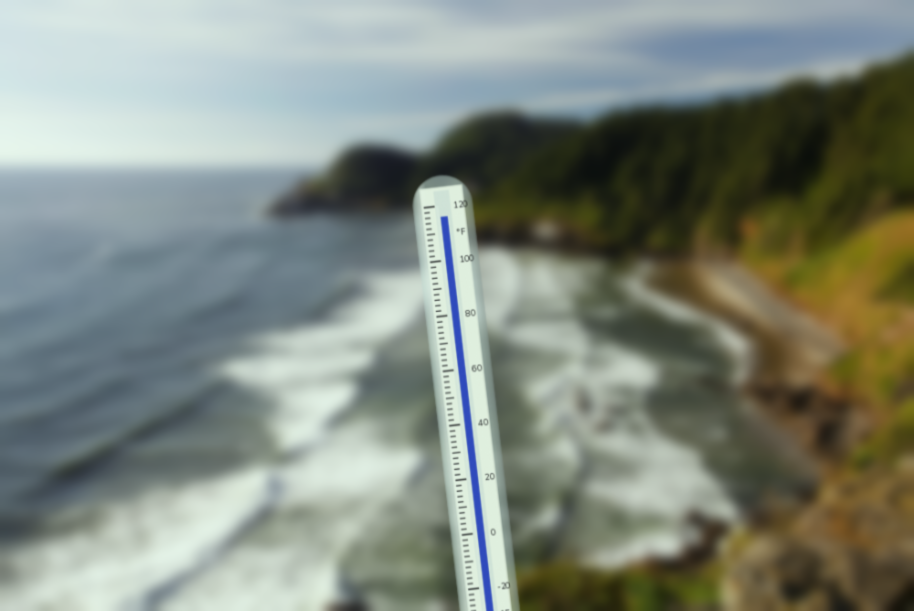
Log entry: {"value": 116, "unit": "°F"}
